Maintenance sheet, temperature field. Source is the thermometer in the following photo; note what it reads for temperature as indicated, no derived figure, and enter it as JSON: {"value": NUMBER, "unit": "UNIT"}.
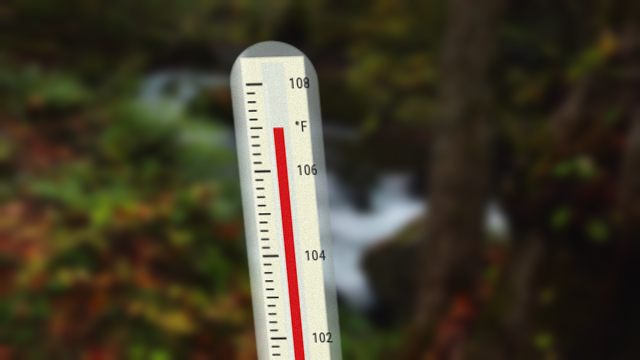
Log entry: {"value": 107, "unit": "°F"}
